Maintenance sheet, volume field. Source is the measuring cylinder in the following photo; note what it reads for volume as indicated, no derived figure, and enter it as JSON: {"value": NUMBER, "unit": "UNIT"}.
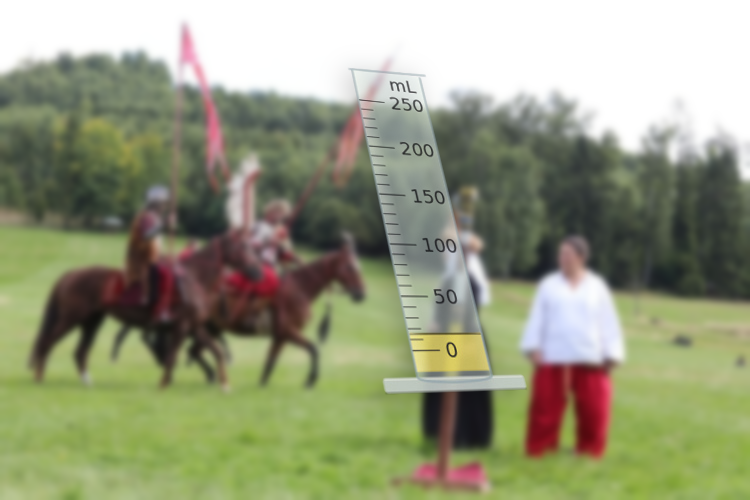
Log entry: {"value": 15, "unit": "mL"}
